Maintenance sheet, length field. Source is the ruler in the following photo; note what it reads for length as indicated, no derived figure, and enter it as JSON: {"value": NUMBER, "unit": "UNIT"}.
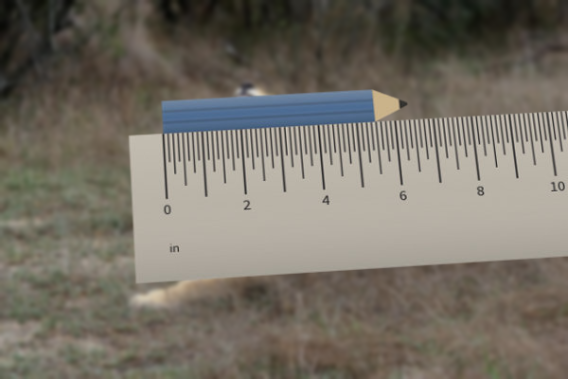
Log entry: {"value": 6.375, "unit": "in"}
